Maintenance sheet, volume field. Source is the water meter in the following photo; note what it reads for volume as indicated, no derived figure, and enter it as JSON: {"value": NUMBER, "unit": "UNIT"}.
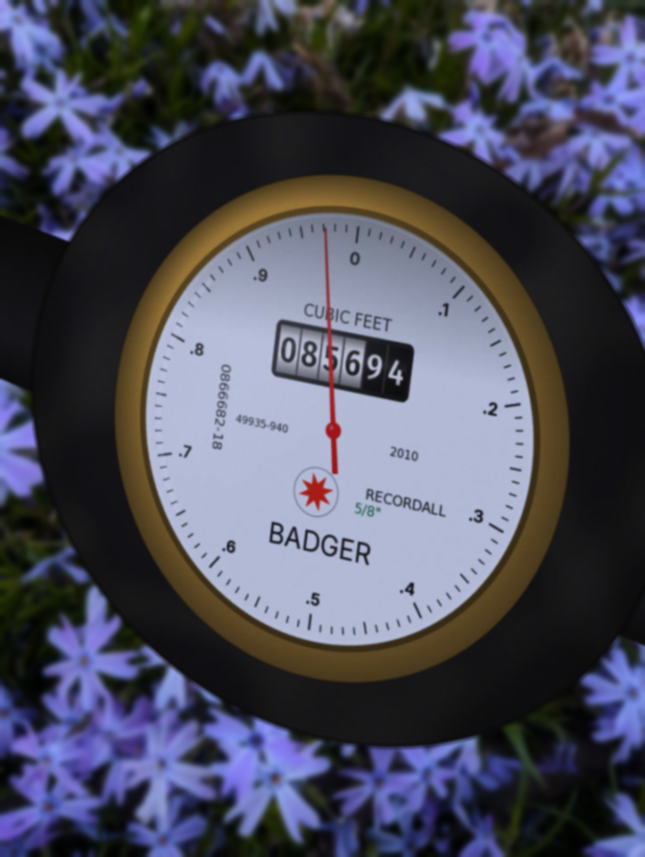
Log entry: {"value": 85693.97, "unit": "ft³"}
